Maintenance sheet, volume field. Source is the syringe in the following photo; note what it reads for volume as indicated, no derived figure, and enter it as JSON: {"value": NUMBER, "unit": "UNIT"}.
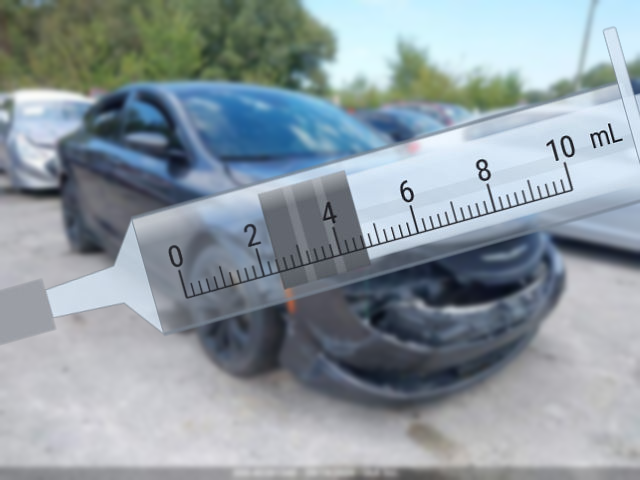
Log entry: {"value": 2.4, "unit": "mL"}
